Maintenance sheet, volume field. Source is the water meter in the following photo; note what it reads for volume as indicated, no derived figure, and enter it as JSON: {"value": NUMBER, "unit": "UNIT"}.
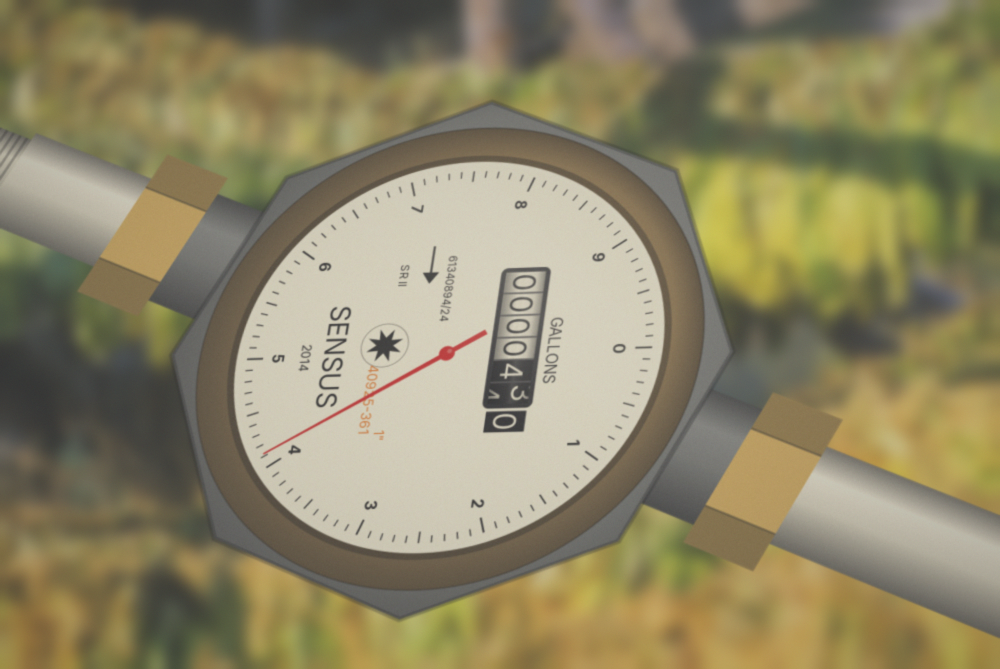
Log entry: {"value": 434.1, "unit": "gal"}
